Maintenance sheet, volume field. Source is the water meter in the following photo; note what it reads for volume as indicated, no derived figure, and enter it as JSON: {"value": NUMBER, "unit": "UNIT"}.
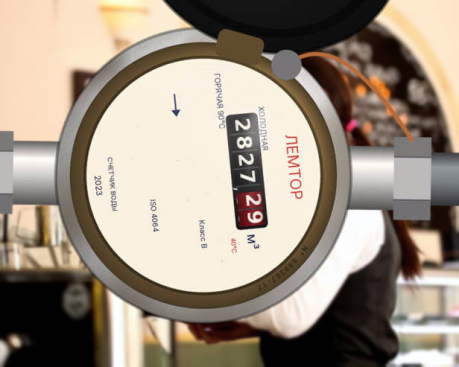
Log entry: {"value": 2827.29, "unit": "m³"}
